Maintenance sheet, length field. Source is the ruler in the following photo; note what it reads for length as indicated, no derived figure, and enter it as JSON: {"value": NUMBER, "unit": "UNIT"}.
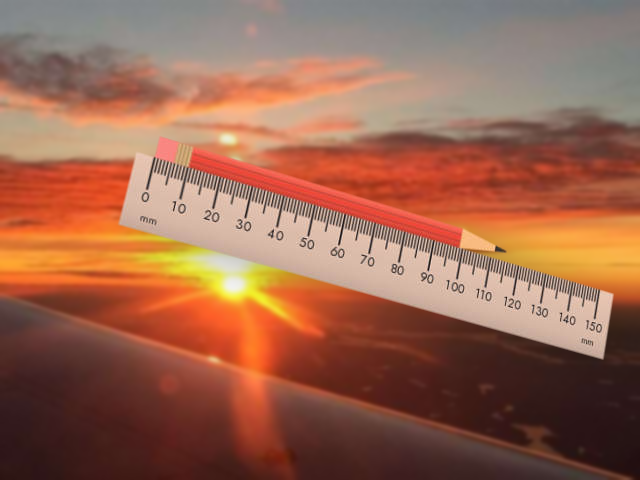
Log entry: {"value": 115, "unit": "mm"}
